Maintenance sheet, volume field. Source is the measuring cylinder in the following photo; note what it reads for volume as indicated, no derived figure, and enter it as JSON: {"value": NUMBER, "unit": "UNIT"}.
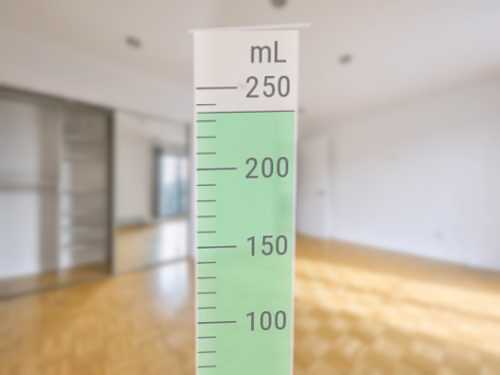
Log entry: {"value": 235, "unit": "mL"}
